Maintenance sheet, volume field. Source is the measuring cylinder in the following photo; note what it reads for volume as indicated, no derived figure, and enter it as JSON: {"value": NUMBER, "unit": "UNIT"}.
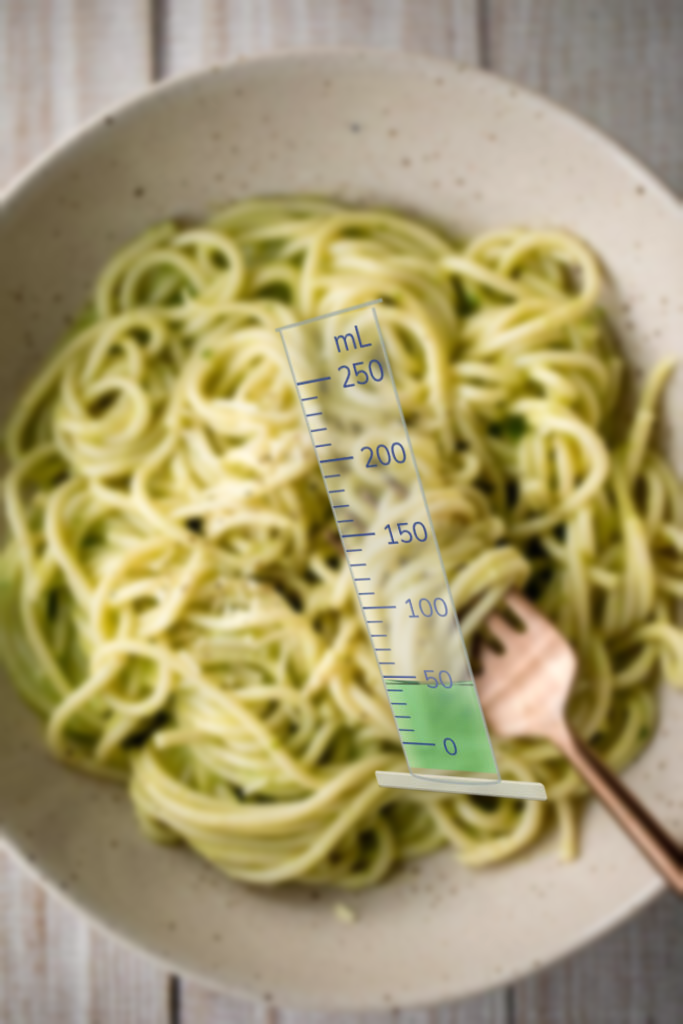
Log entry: {"value": 45, "unit": "mL"}
